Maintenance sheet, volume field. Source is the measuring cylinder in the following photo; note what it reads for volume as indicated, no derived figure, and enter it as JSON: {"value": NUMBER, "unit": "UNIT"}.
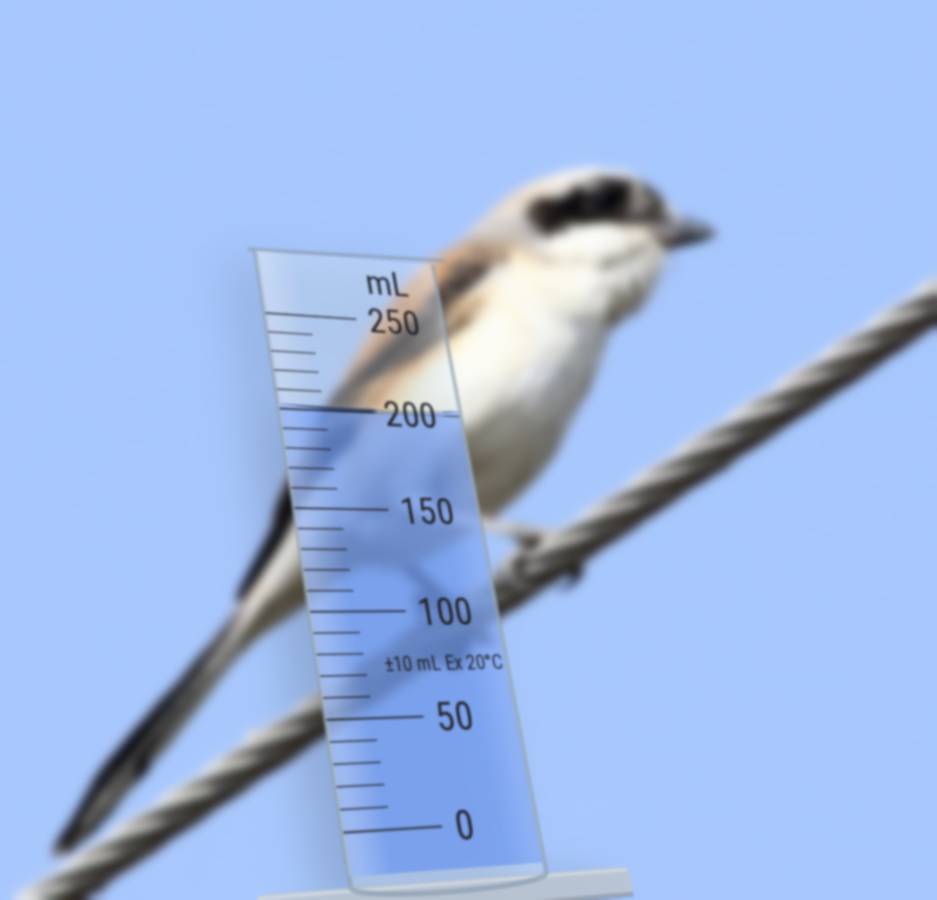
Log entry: {"value": 200, "unit": "mL"}
